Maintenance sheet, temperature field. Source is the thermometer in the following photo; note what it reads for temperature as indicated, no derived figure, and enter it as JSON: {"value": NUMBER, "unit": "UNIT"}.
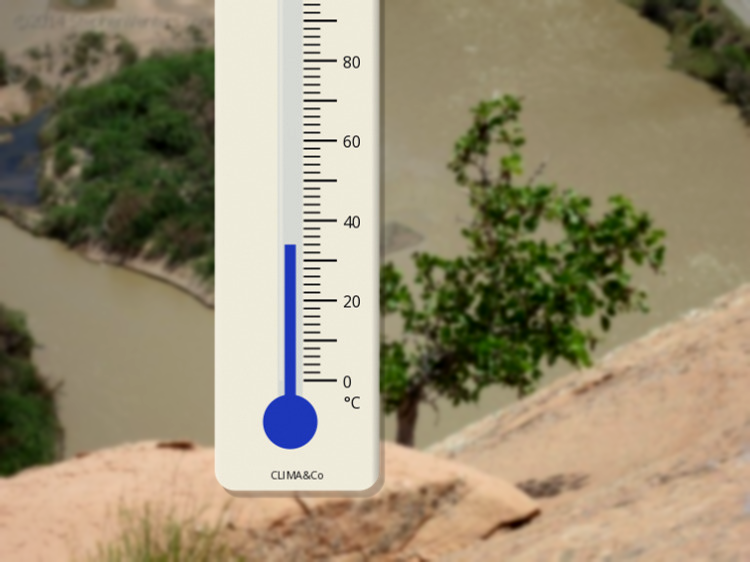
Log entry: {"value": 34, "unit": "°C"}
